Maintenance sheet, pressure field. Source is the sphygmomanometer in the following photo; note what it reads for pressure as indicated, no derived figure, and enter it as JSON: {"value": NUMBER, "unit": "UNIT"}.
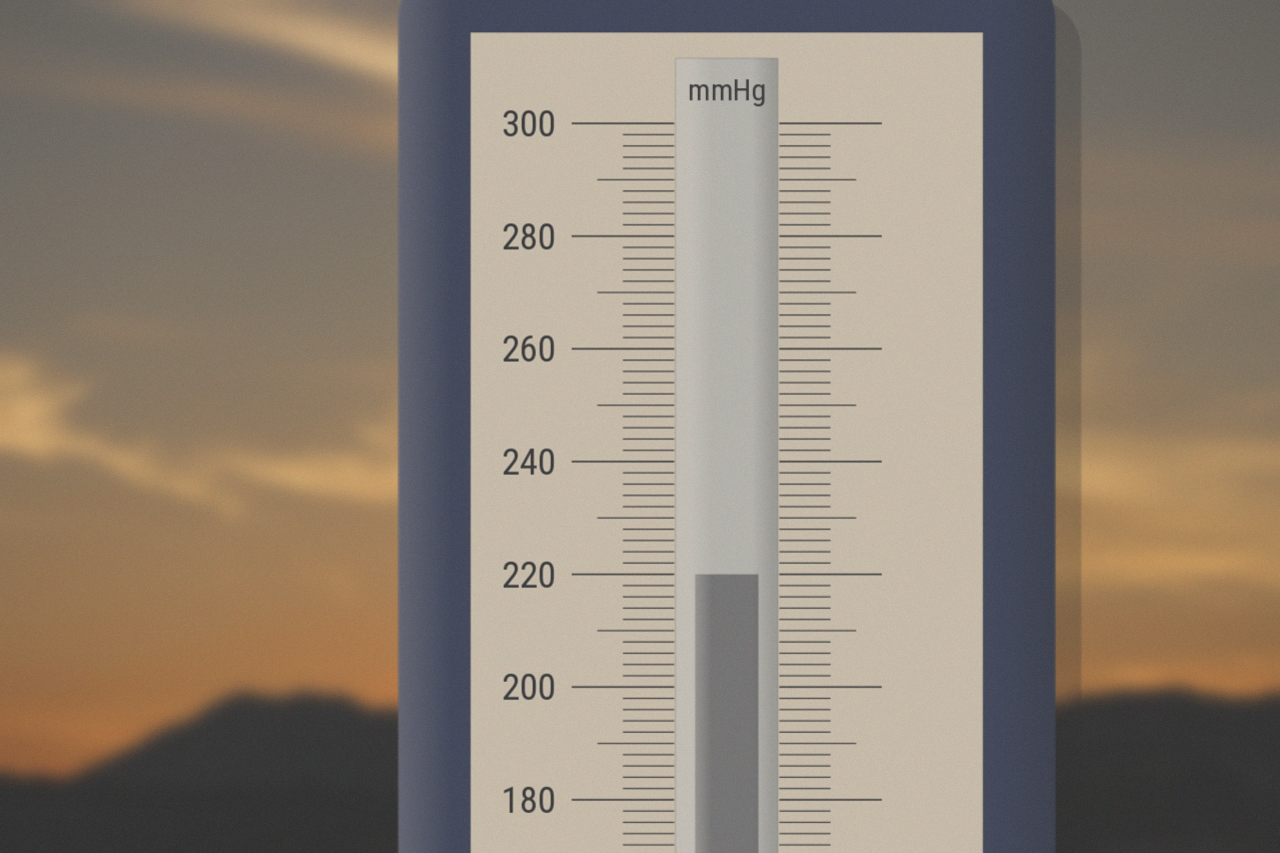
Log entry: {"value": 220, "unit": "mmHg"}
